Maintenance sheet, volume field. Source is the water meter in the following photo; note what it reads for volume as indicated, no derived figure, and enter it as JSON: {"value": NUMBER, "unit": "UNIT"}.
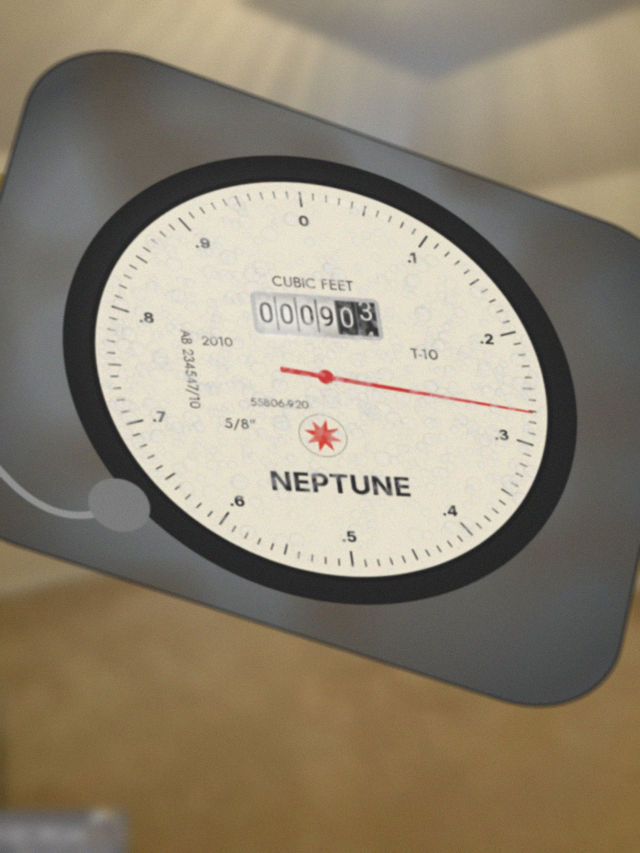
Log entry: {"value": 903.27, "unit": "ft³"}
